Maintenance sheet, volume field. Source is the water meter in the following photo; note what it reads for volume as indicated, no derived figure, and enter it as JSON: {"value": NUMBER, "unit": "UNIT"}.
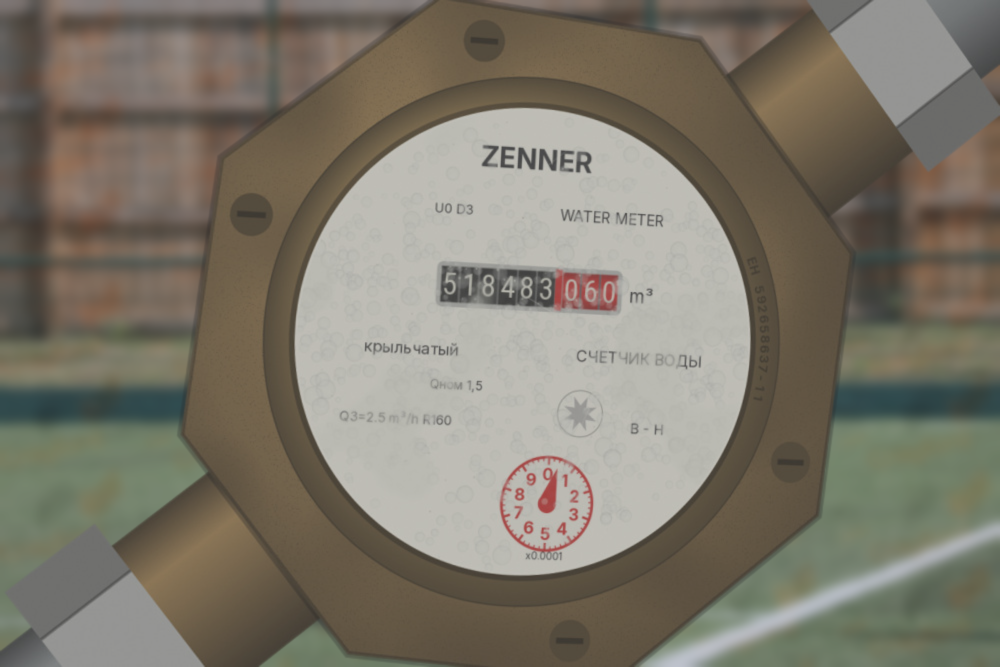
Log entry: {"value": 518483.0600, "unit": "m³"}
